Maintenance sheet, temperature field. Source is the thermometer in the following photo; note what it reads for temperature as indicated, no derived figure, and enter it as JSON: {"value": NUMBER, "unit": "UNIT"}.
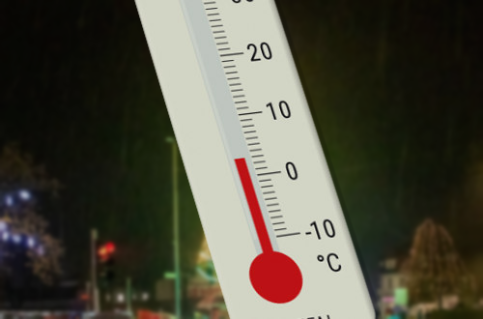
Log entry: {"value": 3, "unit": "°C"}
